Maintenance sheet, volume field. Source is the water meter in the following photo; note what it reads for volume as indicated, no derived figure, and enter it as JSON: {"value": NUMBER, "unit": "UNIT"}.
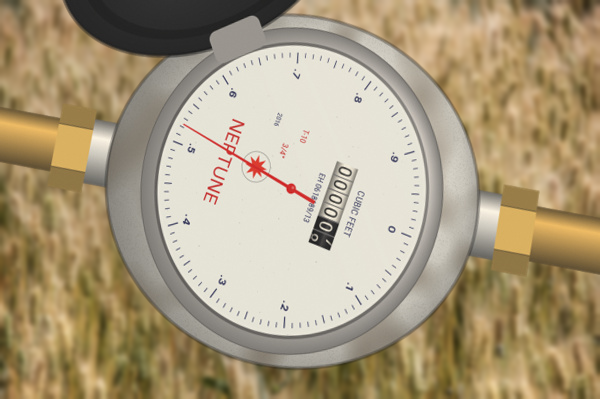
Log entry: {"value": 7.52, "unit": "ft³"}
